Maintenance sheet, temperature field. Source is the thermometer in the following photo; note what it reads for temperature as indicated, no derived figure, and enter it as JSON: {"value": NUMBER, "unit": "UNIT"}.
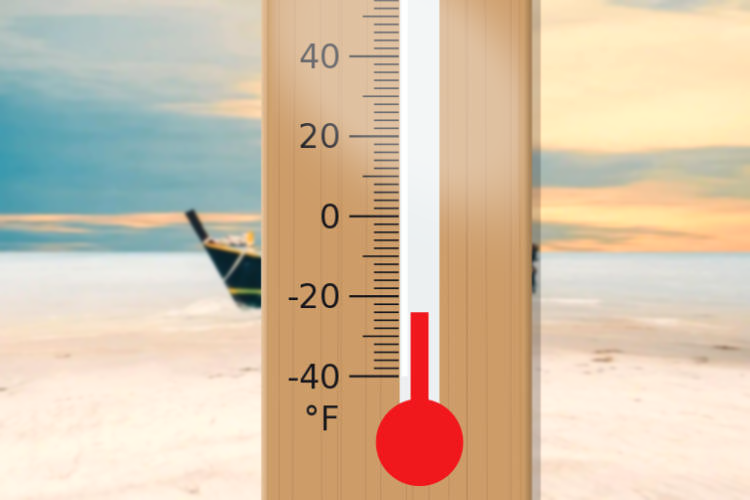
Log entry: {"value": -24, "unit": "°F"}
